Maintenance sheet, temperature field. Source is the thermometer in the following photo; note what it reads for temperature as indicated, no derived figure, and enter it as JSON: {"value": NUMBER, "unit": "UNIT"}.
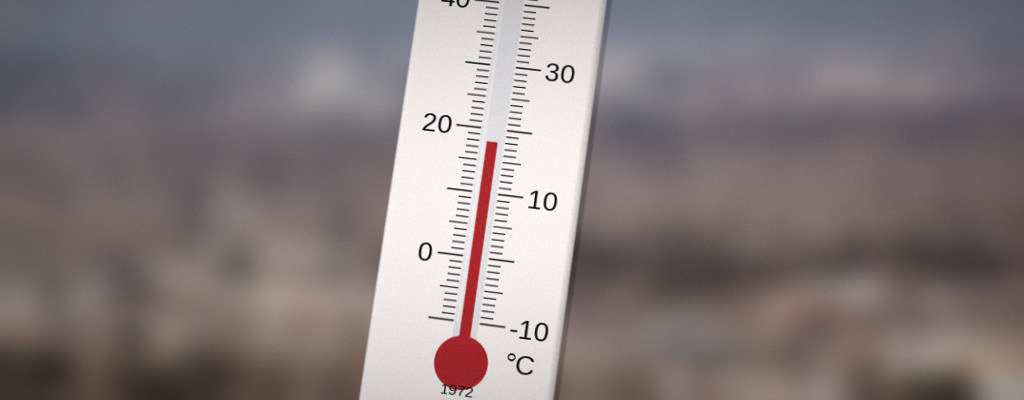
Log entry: {"value": 18, "unit": "°C"}
